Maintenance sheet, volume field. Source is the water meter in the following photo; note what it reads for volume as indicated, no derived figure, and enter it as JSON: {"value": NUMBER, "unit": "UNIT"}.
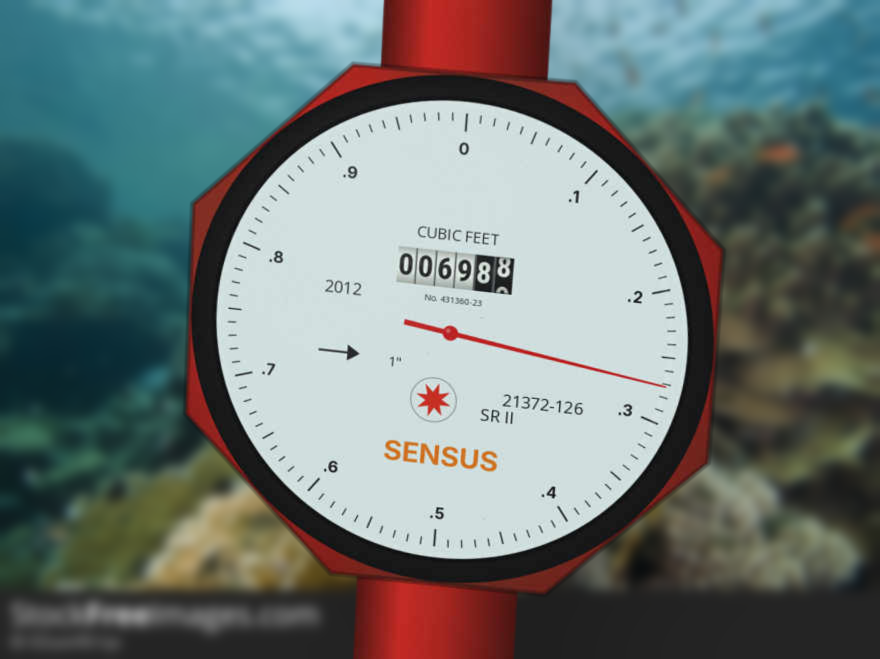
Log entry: {"value": 6988.27, "unit": "ft³"}
